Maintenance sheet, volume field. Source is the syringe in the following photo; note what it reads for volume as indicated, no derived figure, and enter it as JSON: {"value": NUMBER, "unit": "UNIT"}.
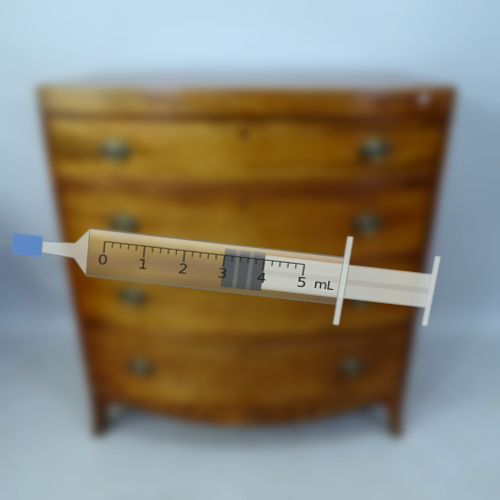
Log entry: {"value": 3, "unit": "mL"}
